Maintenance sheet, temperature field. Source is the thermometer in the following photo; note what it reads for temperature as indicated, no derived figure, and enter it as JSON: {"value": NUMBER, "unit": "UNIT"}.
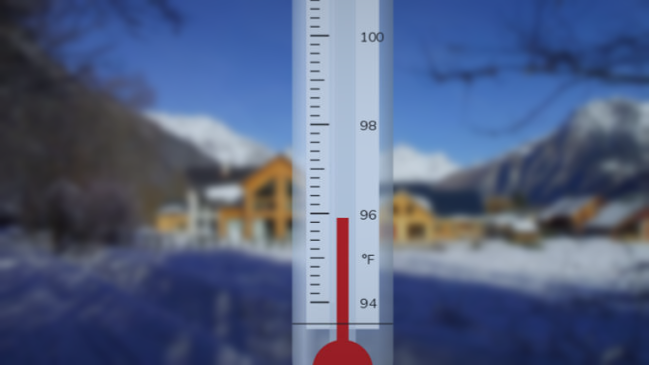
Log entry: {"value": 95.9, "unit": "°F"}
